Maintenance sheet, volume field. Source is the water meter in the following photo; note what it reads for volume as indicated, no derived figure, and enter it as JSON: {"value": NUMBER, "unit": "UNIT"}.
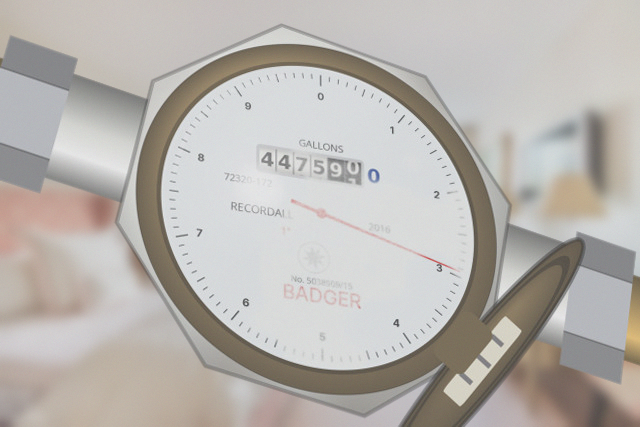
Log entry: {"value": 4475902.9, "unit": "gal"}
